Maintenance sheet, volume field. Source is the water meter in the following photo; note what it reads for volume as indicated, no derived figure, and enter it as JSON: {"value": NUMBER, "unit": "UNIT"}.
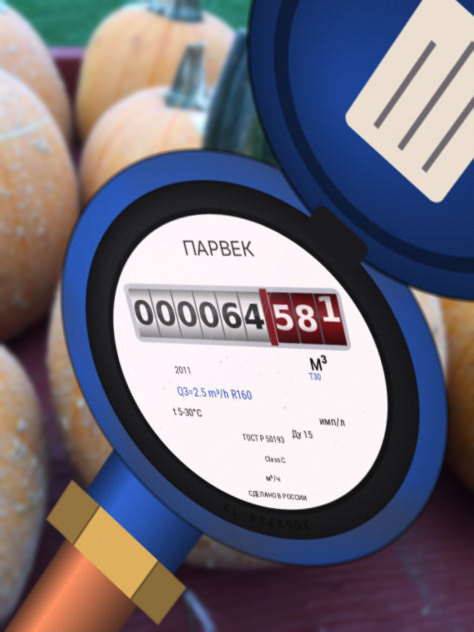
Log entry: {"value": 64.581, "unit": "m³"}
